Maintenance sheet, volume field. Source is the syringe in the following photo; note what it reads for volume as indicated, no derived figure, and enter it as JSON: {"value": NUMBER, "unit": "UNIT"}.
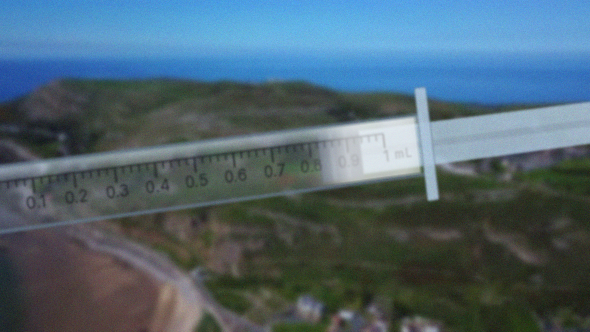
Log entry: {"value": 0.82, "unit": "mL"}
